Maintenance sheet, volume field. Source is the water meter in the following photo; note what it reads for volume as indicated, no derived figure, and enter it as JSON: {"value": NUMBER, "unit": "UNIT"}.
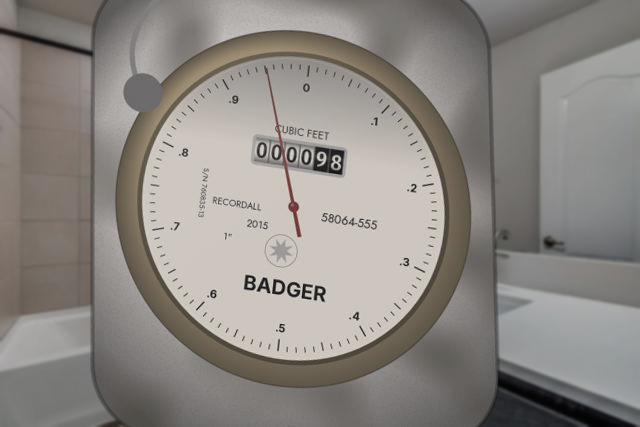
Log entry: {"value": 97.95, "unit": "ft³"}
